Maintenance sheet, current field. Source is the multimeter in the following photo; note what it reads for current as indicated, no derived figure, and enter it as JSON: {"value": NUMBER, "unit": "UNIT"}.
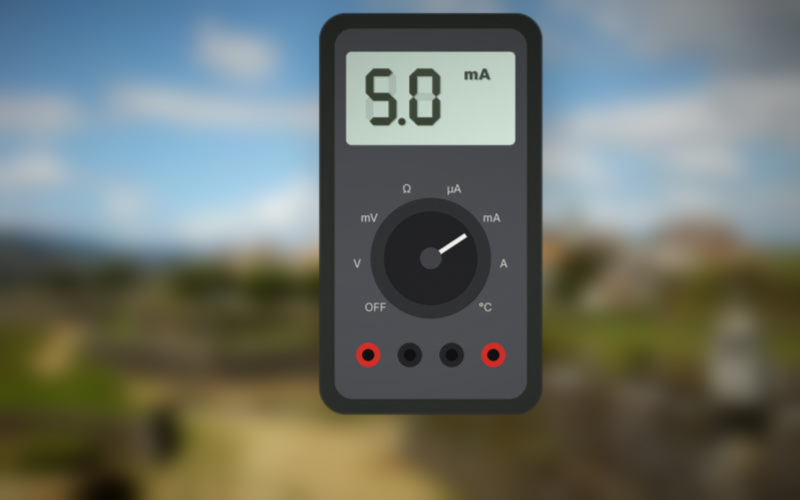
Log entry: {"value": 5.0, "unit": "mA"}
